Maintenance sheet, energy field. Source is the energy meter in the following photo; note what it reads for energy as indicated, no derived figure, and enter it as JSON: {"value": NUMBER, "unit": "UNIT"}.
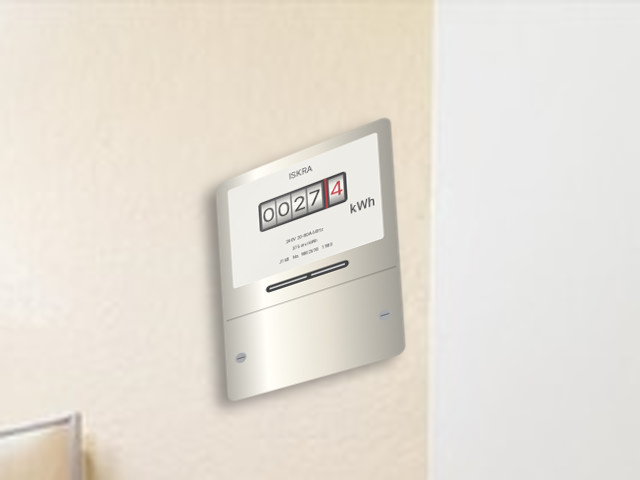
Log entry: {"value": 27.4, "unit": "kWh"}
